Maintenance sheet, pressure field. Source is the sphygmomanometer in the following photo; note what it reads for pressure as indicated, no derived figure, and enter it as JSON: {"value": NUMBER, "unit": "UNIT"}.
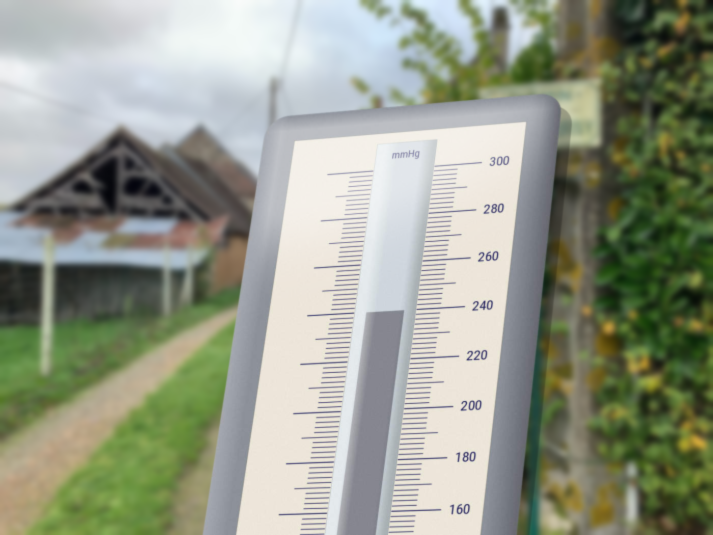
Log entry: {"value": 240, "unit": "mmHg"}
